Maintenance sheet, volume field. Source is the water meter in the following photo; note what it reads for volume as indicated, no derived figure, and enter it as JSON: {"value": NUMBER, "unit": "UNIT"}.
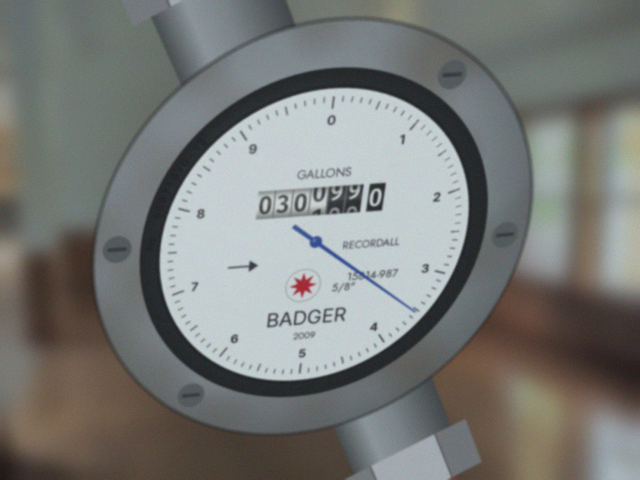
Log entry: {"value": 300993.5, "unit": "gal"}
